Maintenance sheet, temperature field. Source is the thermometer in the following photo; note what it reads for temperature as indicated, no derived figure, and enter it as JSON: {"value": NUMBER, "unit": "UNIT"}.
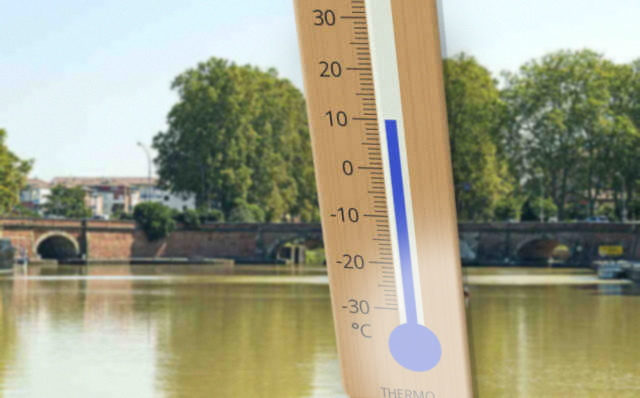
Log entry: {"value": 10, "unit": "°C"}
